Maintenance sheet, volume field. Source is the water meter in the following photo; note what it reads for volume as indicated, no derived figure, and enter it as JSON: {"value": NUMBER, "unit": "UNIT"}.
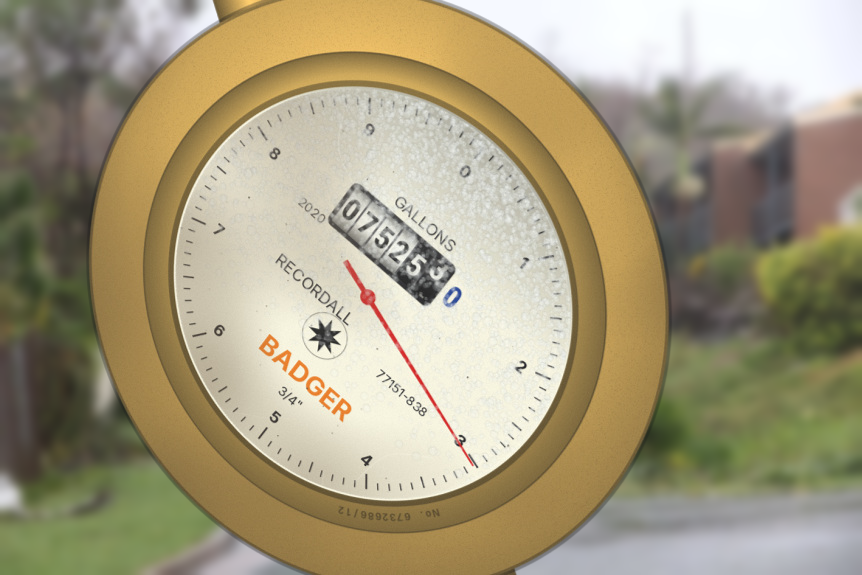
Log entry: {"value": 752533.0, "unit": "gal"}
